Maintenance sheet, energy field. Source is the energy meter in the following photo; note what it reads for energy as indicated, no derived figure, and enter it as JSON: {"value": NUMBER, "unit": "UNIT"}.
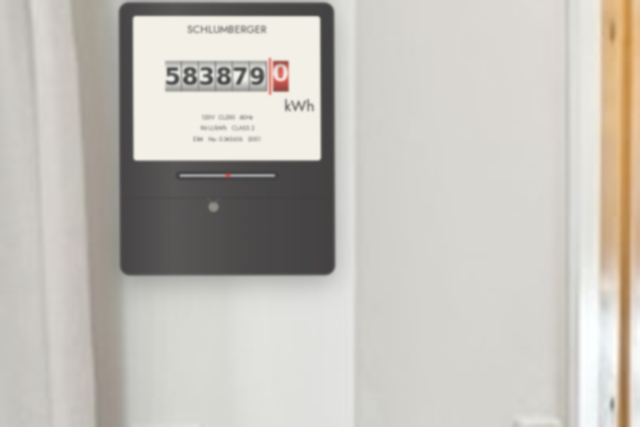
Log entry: {"value": 583879.0, "unit": "kWh"}
